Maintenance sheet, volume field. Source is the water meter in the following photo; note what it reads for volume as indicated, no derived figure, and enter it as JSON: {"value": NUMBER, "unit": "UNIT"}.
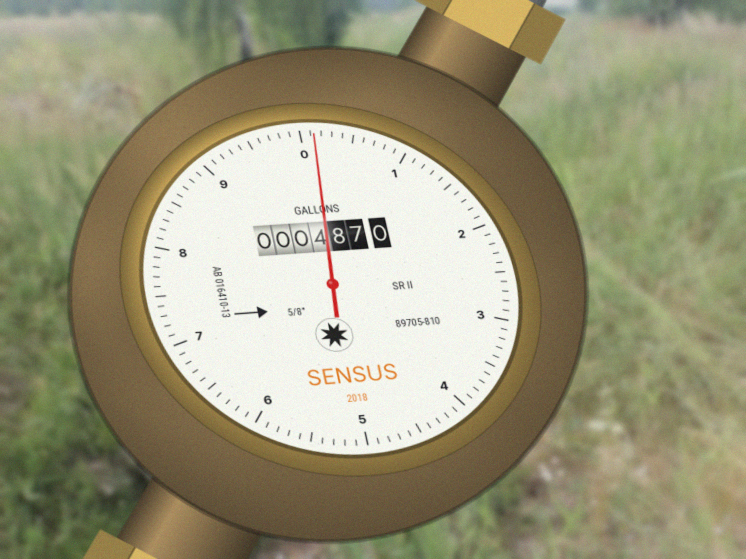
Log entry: {"value": 4870.1, "unit": "gal"}
